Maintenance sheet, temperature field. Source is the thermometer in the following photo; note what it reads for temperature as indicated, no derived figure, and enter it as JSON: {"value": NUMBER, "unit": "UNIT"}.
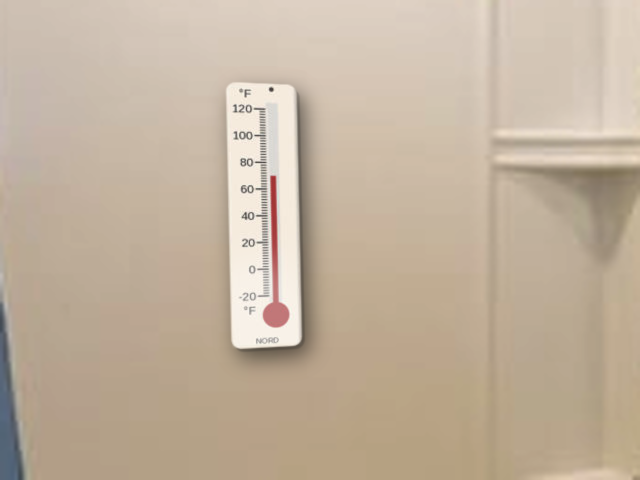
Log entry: {"value": 70, "unit": "°F"}
